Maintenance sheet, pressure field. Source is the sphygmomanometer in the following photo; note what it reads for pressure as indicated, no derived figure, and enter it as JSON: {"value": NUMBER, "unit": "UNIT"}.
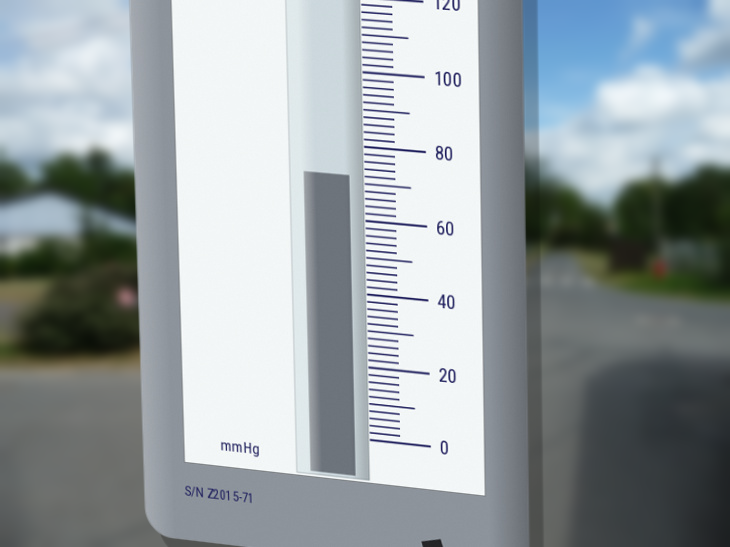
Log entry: {"value": 72, "unit": "mmHg"}
